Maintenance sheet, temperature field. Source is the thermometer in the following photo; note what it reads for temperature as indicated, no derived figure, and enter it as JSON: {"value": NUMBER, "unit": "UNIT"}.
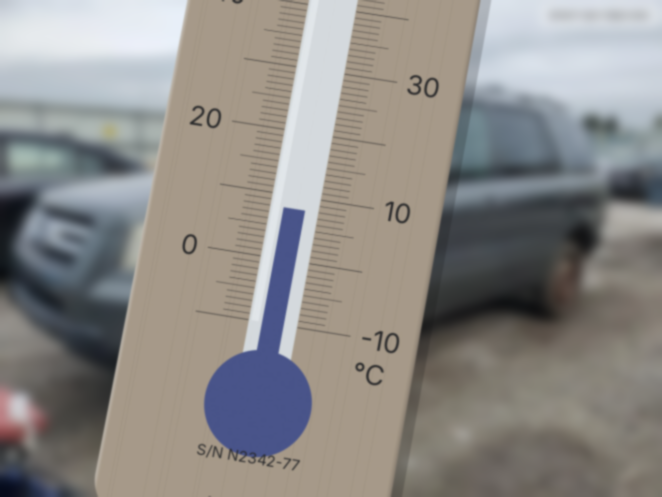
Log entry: {"value": 8, "unit": "°C"}
